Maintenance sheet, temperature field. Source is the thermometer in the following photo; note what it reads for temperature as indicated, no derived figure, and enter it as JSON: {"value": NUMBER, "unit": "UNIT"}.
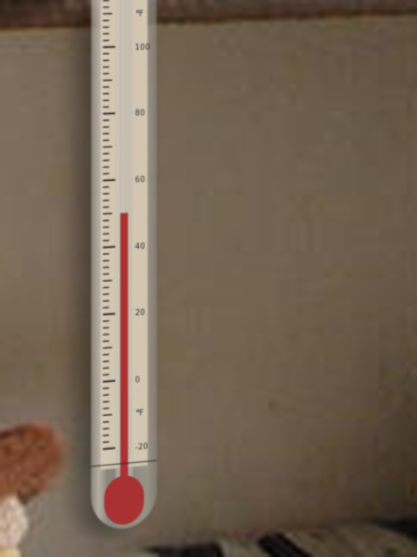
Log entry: {"value": 50, "unit": "°F"}
